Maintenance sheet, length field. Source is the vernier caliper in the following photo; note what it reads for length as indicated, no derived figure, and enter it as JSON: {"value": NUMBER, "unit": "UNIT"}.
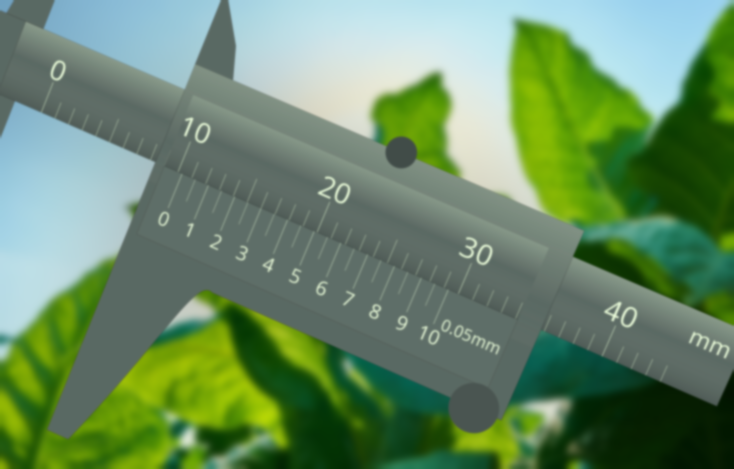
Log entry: {"value": 10.3, "unit": "mm"}
